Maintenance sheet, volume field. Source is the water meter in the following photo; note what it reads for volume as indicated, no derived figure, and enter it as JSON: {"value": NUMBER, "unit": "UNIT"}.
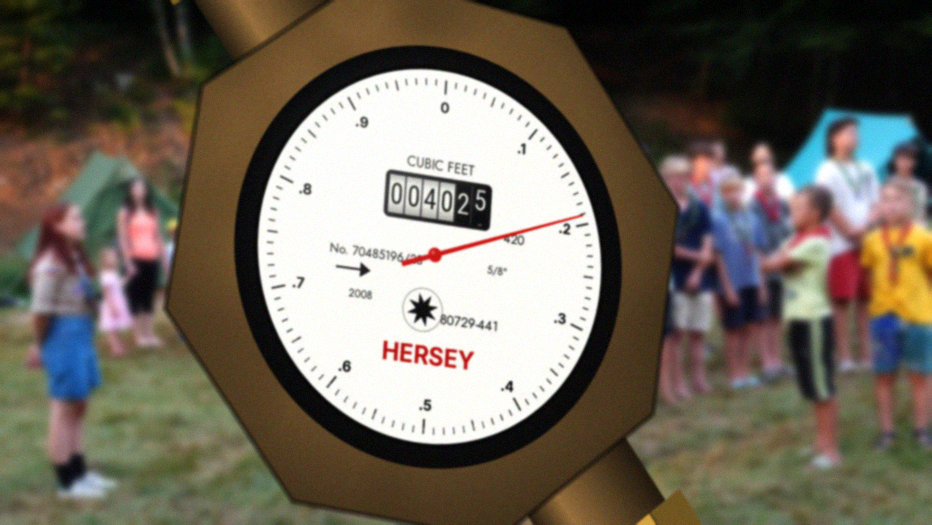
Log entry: {"value": 4025.19, "unit": "ft³"}
